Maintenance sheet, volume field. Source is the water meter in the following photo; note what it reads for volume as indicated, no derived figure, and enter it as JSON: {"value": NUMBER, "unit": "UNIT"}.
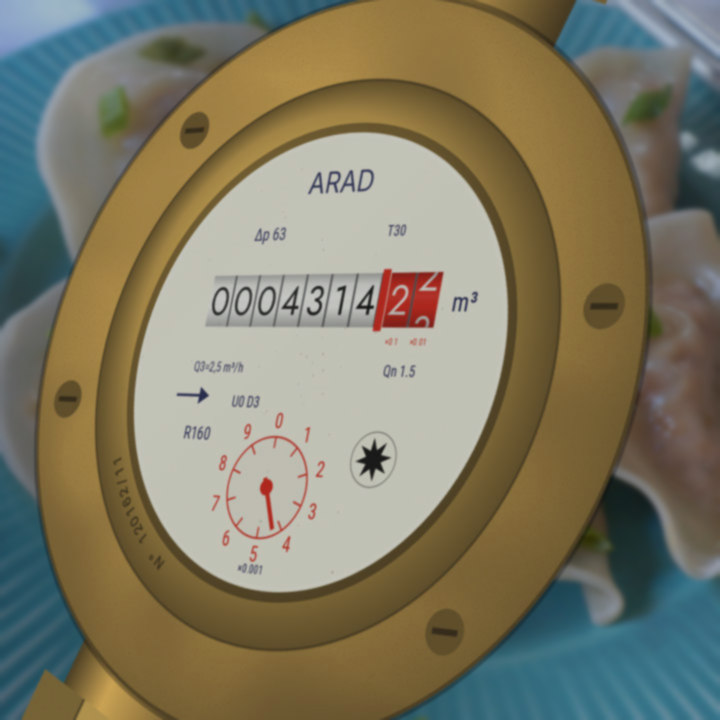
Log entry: {"value": 4314.224, "unit": "m³"}
